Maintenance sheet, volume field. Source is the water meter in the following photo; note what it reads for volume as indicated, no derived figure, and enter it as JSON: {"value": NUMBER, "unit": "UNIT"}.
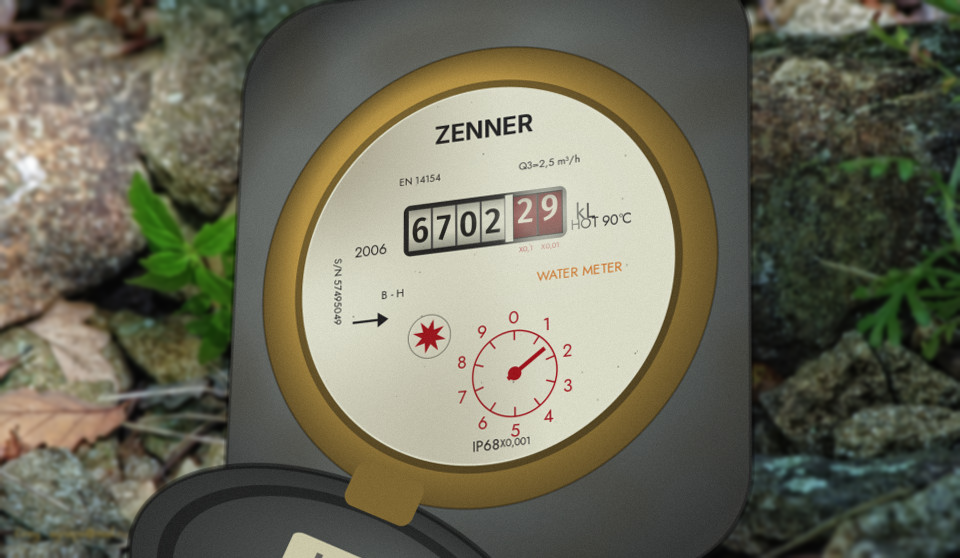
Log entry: {"value": 6702.291, "unit": "kL"}
